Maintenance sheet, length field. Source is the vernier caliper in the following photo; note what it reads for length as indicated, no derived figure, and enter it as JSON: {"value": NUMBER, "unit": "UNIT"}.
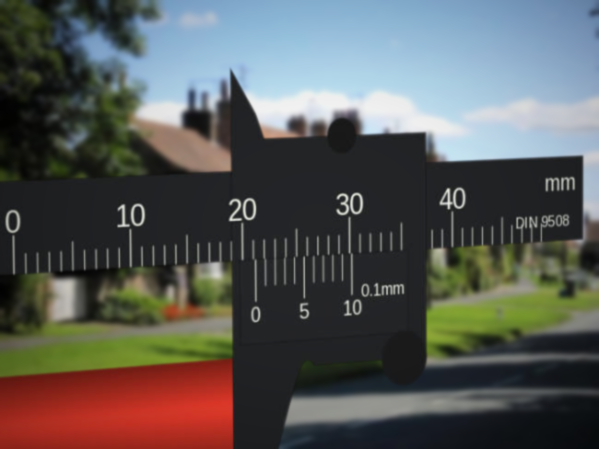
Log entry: {"value": 21.2, "unit": "mm"}
